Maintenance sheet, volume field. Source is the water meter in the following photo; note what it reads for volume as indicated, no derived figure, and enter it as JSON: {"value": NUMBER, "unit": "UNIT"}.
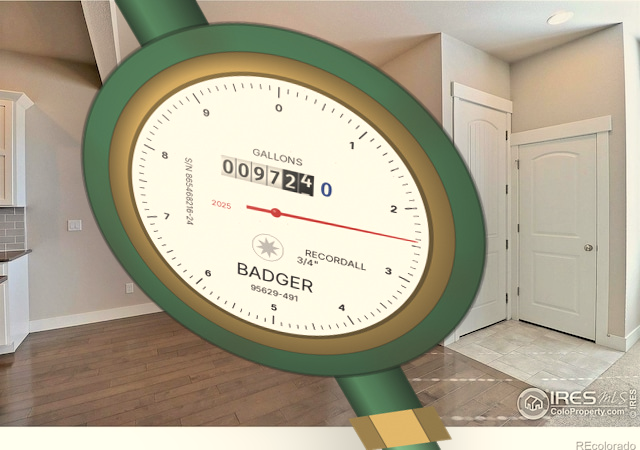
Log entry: {"value": 97242.4, "unit": "gal"}
